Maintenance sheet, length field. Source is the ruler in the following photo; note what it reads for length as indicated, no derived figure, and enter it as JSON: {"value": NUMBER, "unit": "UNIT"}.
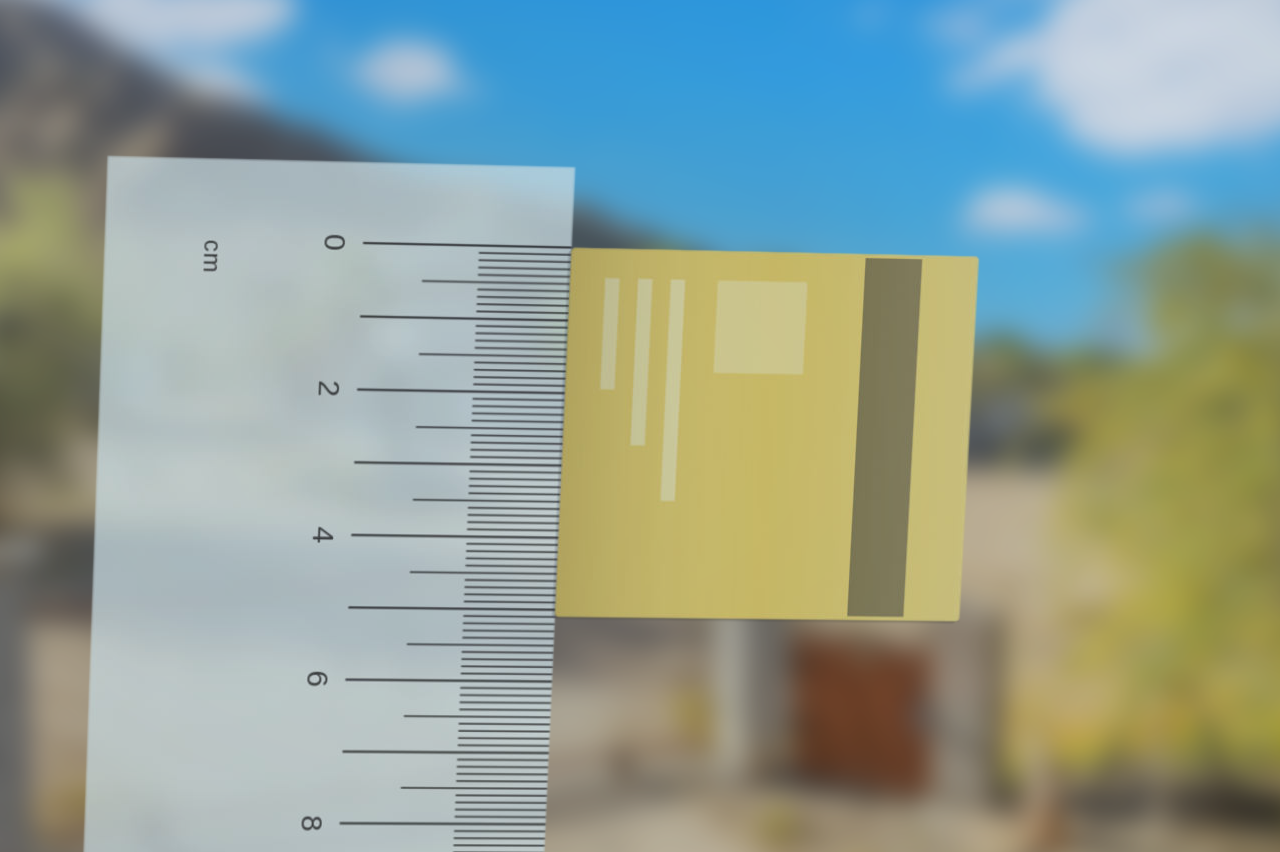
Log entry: {"value": 5.1, "unit": "cm"}
